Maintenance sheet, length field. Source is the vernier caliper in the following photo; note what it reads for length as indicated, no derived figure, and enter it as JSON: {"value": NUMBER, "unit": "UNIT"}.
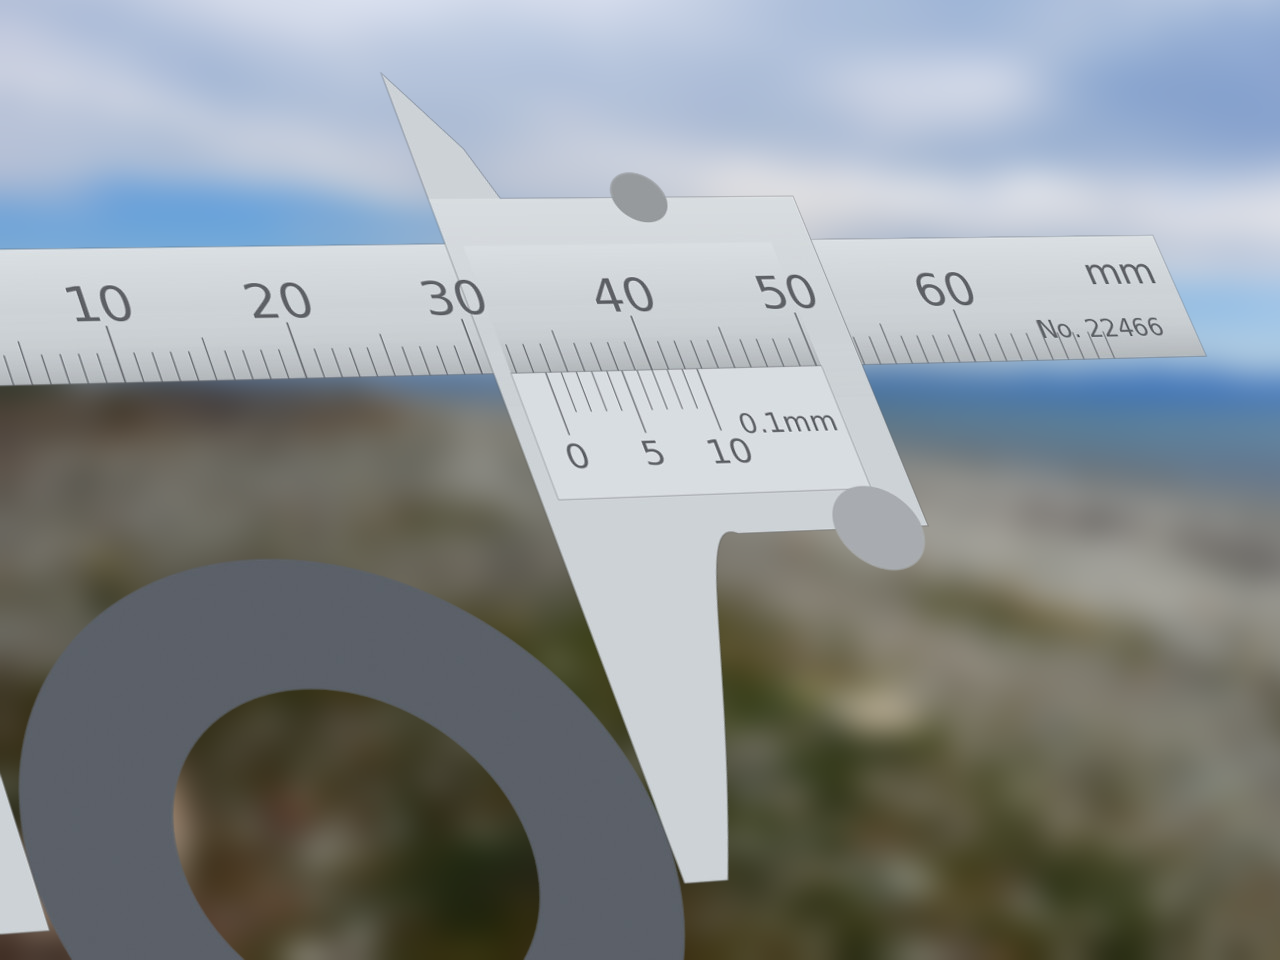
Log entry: {"value": 33.7, "unit": "mm"}
